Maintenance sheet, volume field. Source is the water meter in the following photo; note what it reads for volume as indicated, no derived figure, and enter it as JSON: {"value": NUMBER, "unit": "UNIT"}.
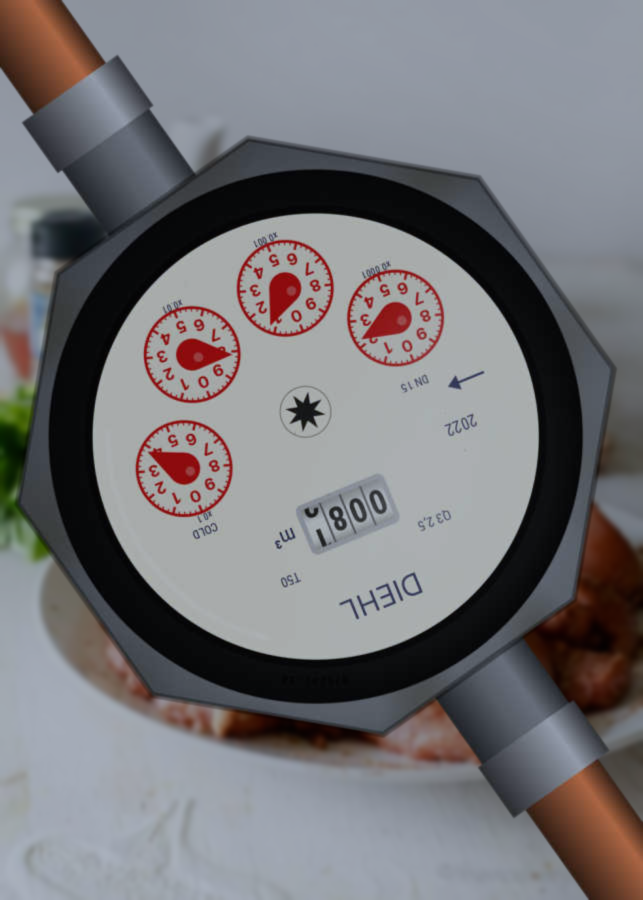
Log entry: {"value": 81.3812, "unit": "m³"}
